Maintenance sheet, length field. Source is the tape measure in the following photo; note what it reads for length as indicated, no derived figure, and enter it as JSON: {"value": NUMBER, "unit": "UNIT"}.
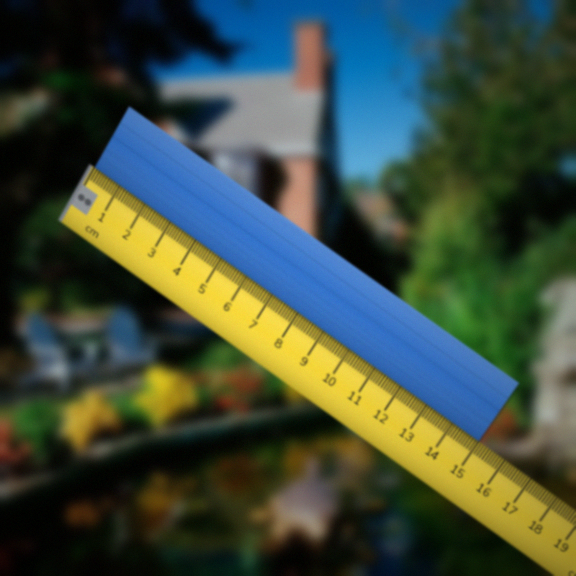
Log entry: {"value": 15, "unit": "cm"}
